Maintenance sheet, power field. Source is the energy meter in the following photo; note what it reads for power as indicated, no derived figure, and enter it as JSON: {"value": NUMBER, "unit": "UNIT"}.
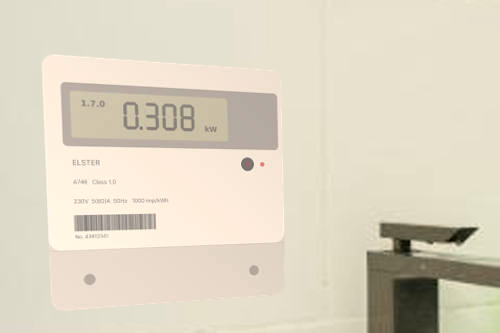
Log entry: {"value": 0.308, "unit": "kW"}
